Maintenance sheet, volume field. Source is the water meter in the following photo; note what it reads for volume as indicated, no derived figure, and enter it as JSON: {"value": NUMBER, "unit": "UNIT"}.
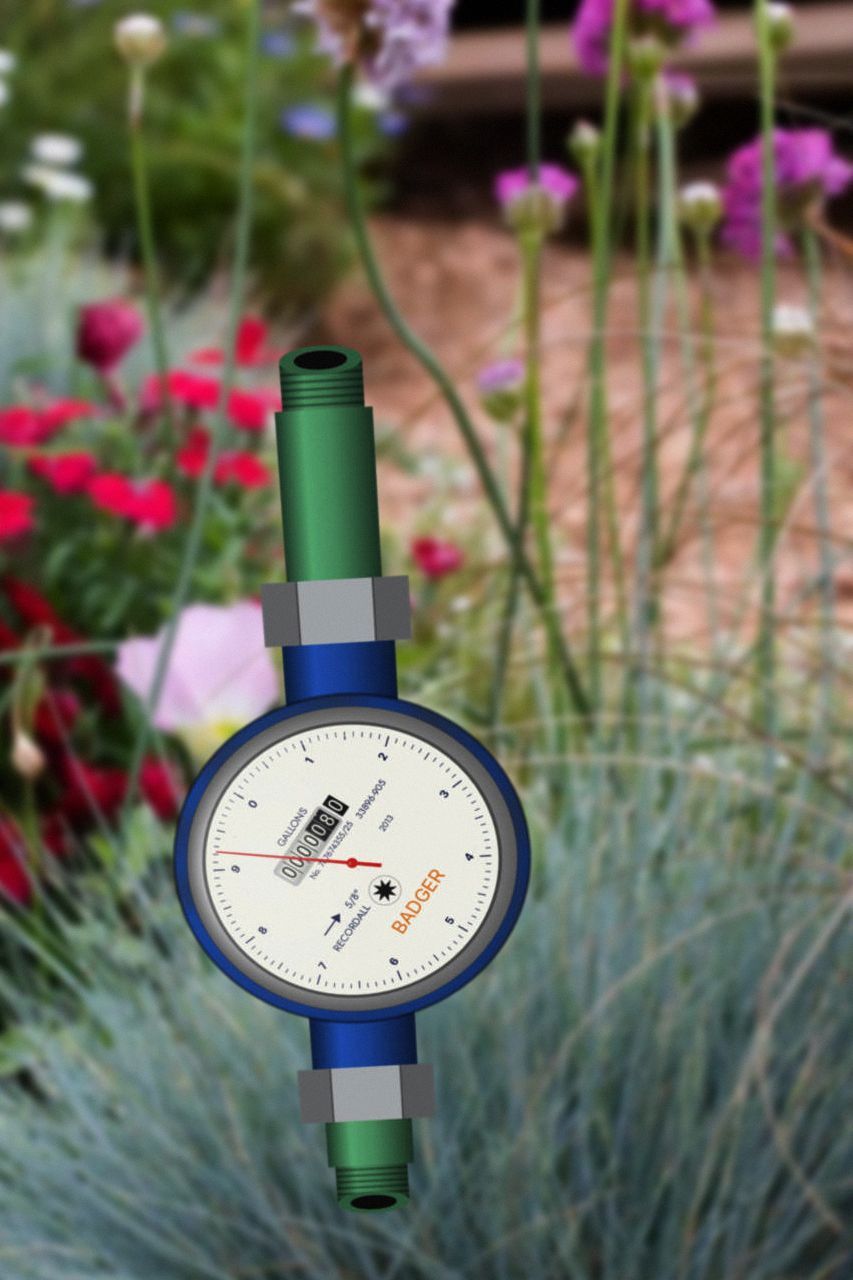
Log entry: {"value": 79.2, "unit": "gal"}
